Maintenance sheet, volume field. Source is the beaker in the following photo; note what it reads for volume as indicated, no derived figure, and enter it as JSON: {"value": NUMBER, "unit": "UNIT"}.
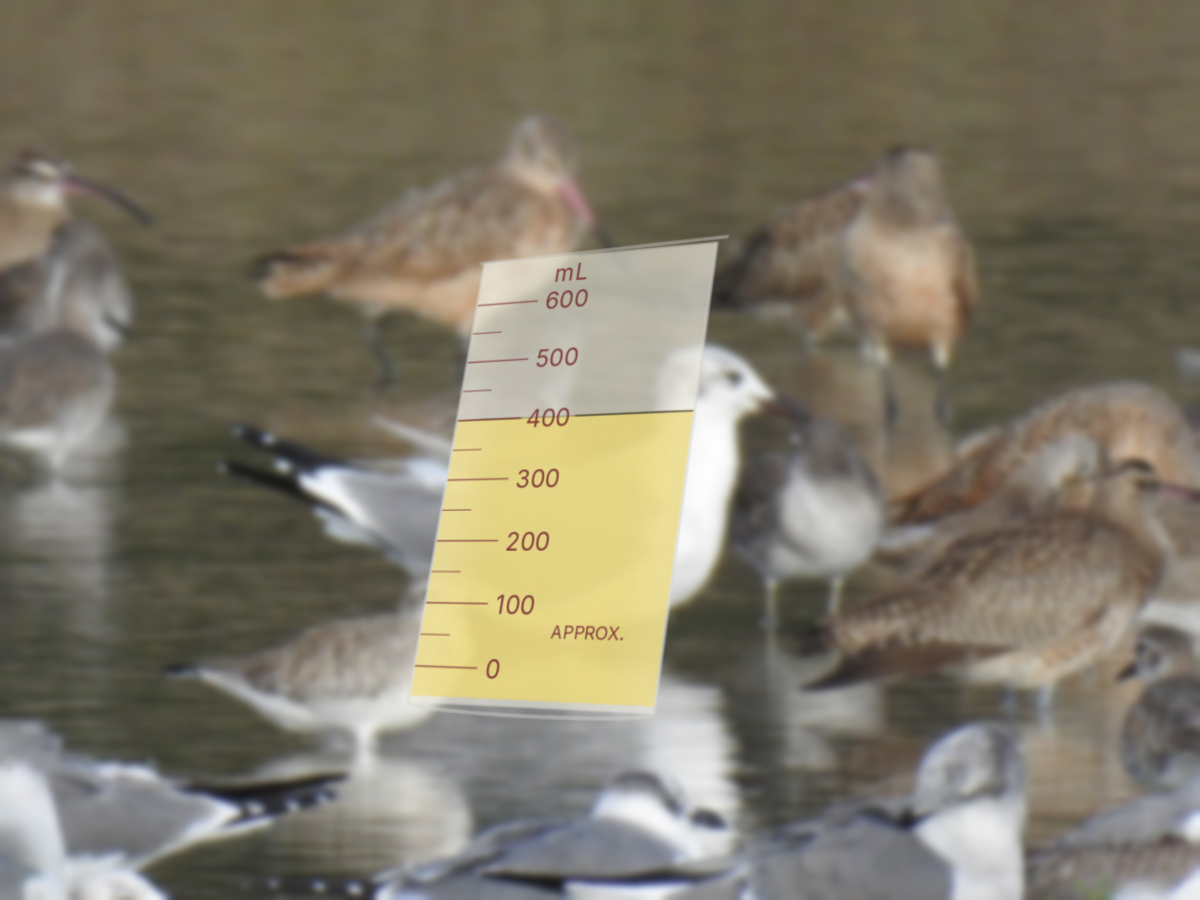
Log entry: {"value": 400, "unit": "mL"}
